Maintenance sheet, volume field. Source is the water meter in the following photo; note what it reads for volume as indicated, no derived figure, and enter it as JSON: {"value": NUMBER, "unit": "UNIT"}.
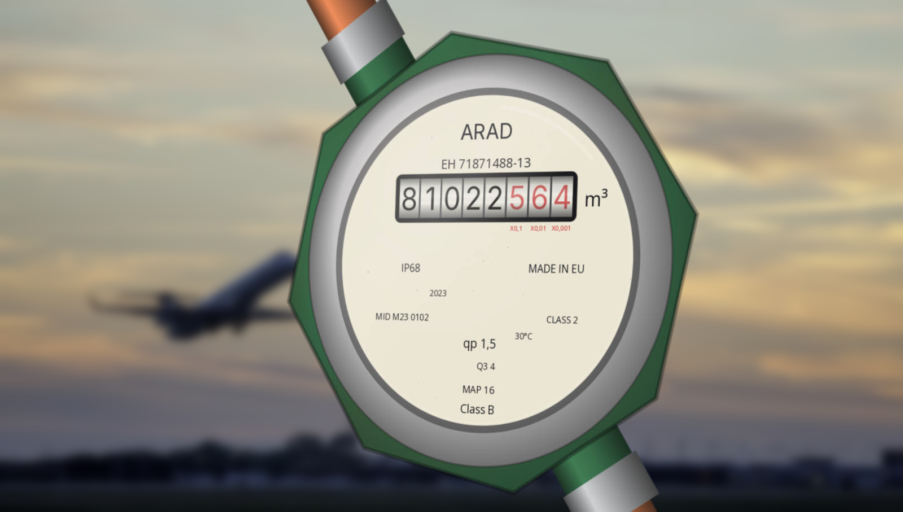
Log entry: {"value": 81022.564, "unit": "m³"}
